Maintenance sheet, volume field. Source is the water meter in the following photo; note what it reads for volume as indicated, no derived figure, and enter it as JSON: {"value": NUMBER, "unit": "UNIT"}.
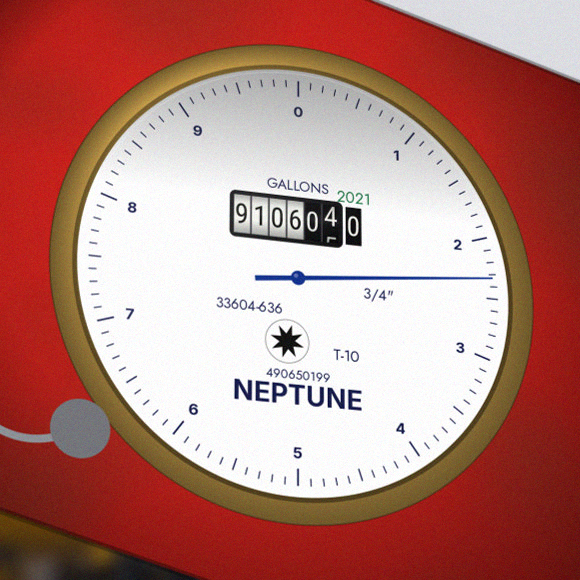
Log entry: {"value": 9106042.3, "unit": "gal"}
